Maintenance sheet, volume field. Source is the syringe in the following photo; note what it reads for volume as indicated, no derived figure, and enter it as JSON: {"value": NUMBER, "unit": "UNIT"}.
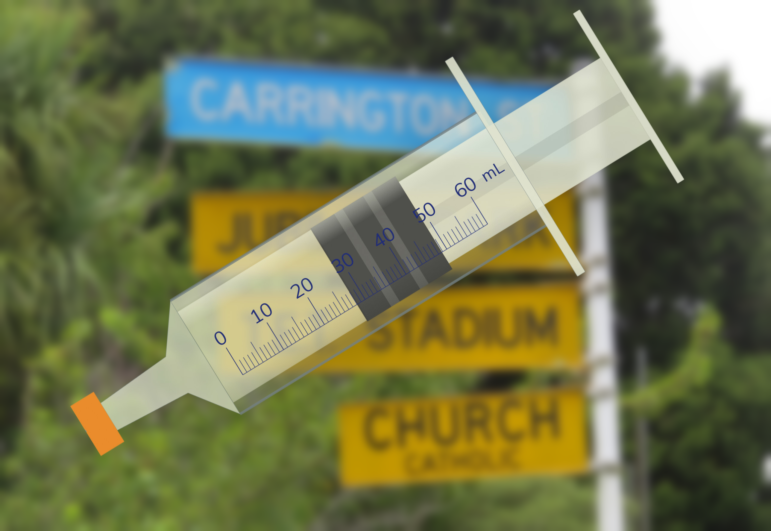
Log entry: {"value": 28, "unit": "mL"}
